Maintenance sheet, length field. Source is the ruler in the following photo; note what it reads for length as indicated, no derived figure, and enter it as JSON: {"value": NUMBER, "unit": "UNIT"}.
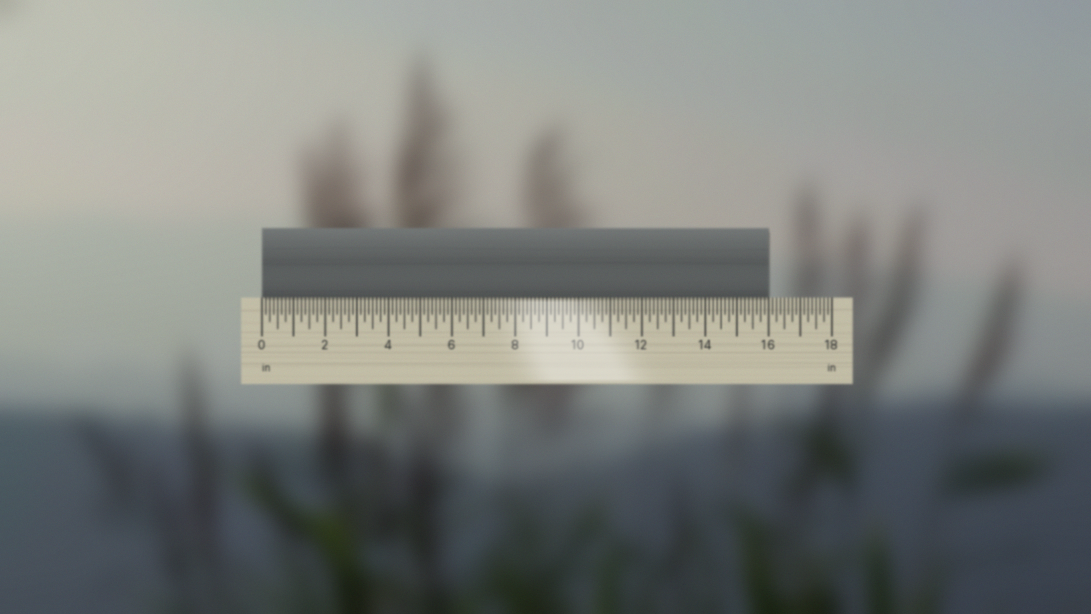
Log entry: {"value": 16, "unit": "in"}
